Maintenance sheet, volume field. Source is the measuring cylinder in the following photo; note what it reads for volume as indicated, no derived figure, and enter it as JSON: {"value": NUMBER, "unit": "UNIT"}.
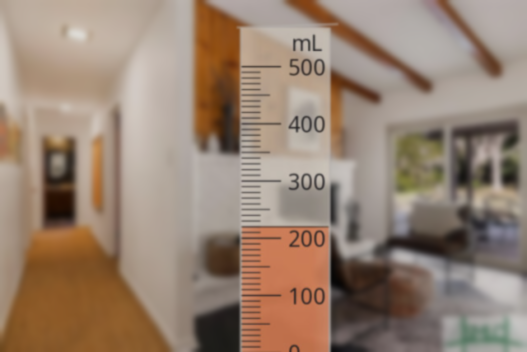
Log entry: {"value": 220, "unit": "mL"}
